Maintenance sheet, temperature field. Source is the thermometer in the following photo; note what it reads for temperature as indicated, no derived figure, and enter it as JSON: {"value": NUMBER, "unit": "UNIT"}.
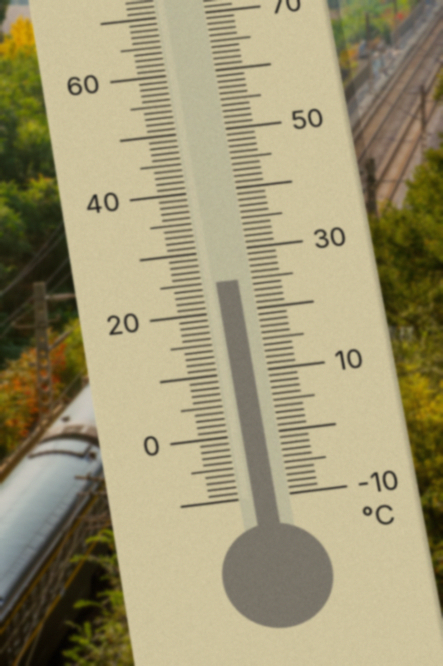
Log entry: {"value": 25, "unit": "°C"}
